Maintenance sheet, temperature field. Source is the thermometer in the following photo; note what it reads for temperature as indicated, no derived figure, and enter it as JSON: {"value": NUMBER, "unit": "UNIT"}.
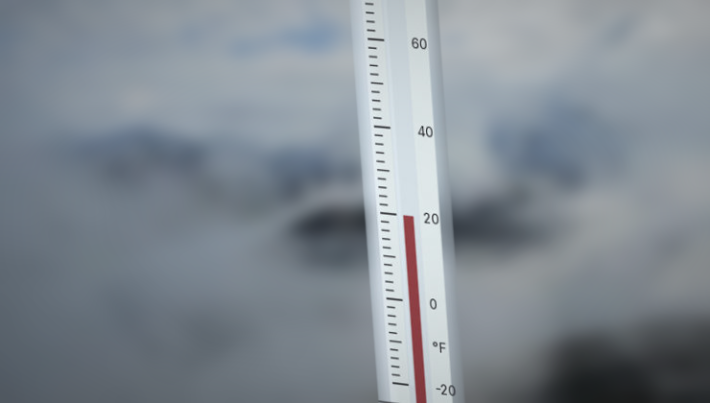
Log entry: {"value": 20, "unit": "°F"}
